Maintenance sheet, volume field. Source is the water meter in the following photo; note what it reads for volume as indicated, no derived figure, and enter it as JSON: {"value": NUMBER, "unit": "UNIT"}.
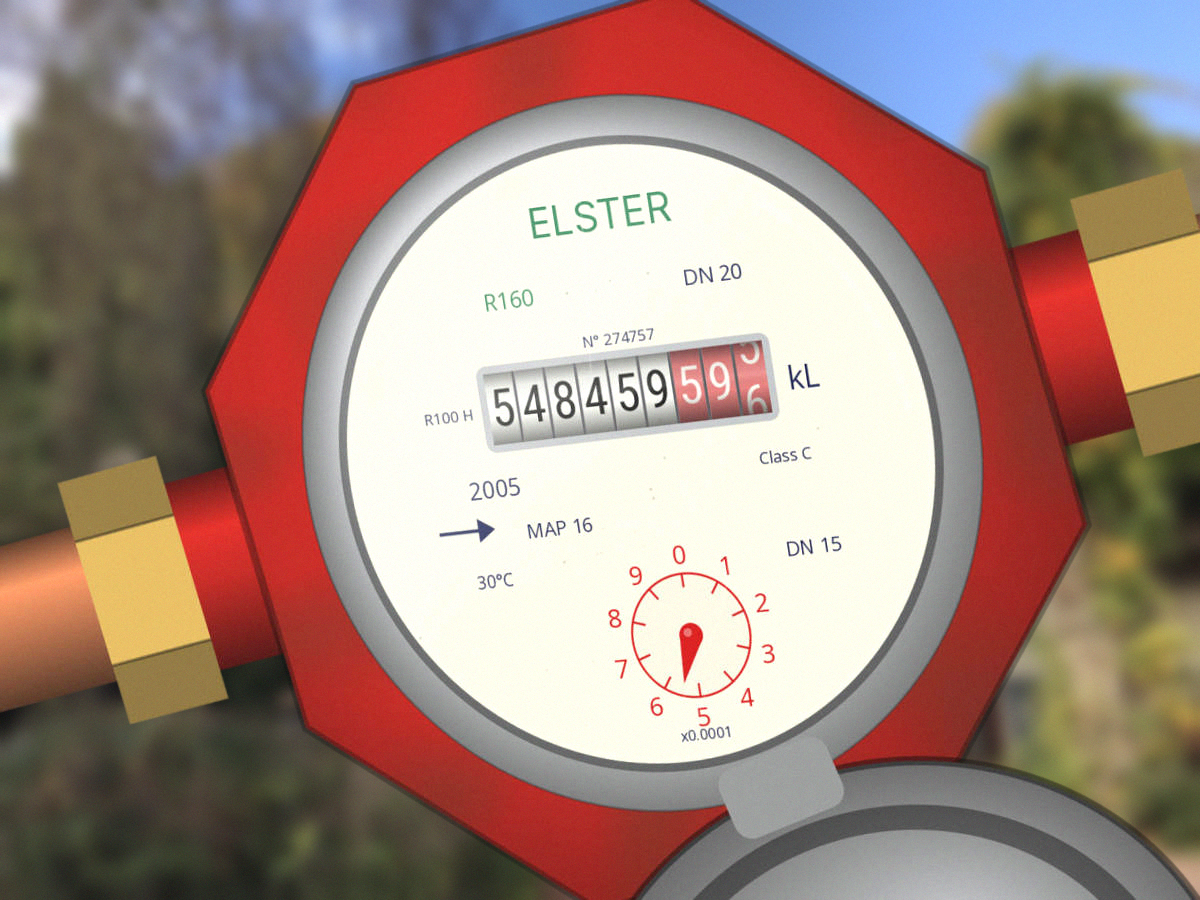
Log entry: {"value": 548459.5955, "unit": "kL"}
